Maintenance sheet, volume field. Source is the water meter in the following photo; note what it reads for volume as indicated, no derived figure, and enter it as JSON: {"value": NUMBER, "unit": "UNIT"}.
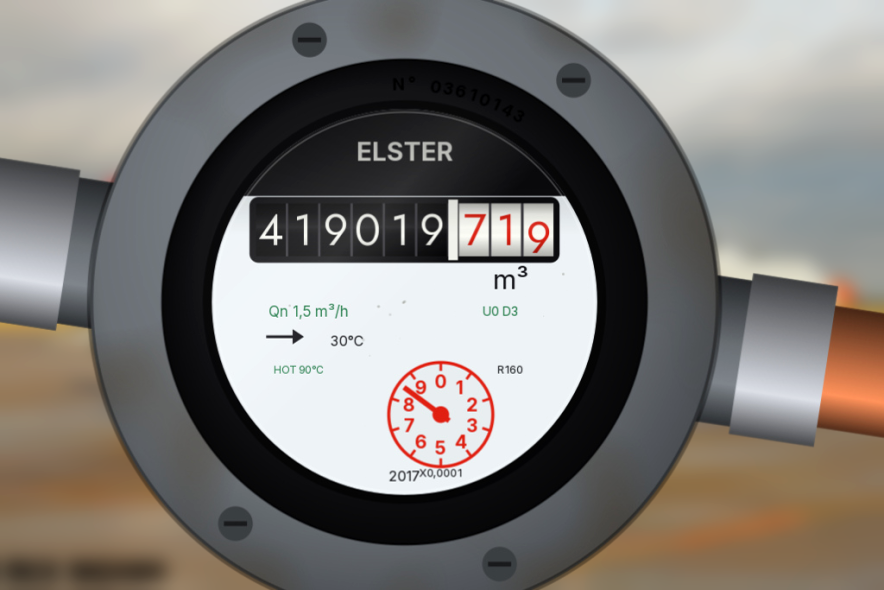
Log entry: {"value": 419019.7188, "unit": "m³"}
